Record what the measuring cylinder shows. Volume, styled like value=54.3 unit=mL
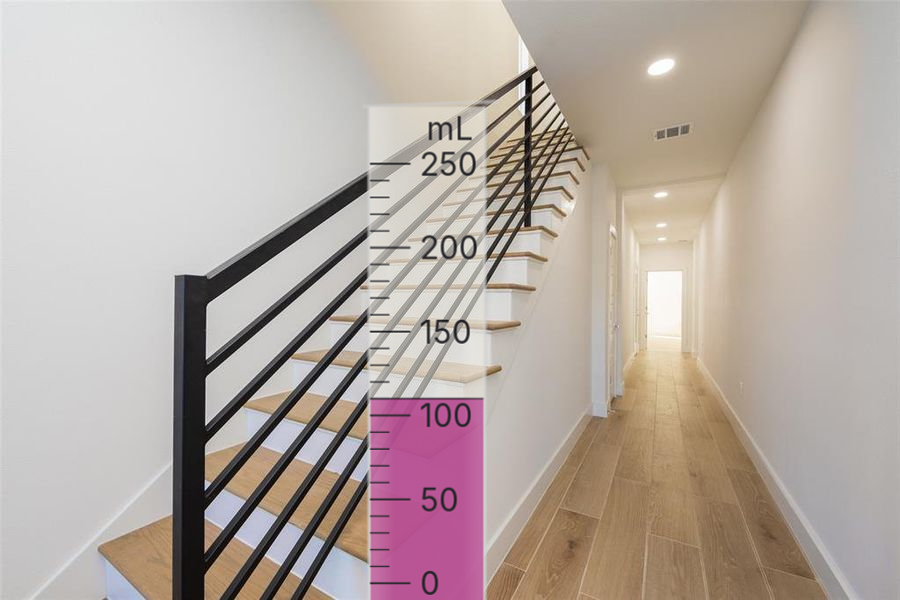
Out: value=110 unit=mL
